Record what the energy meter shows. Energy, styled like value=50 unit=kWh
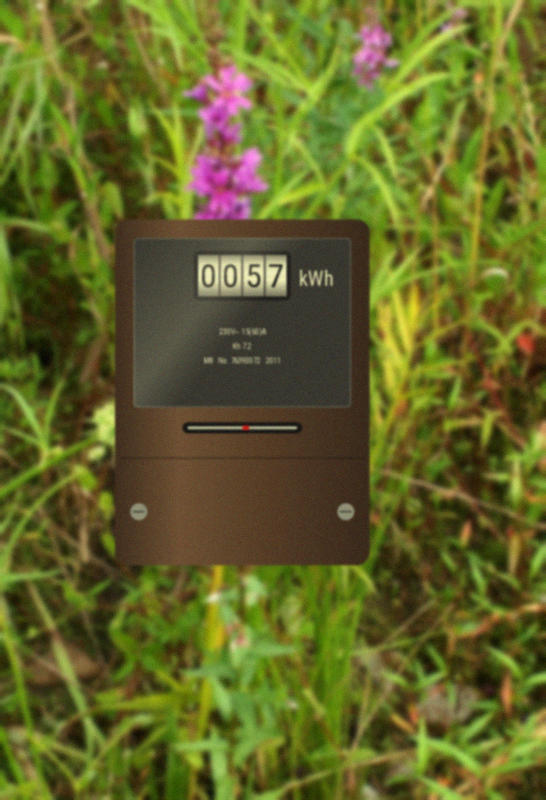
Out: value=57 unit=kWh
